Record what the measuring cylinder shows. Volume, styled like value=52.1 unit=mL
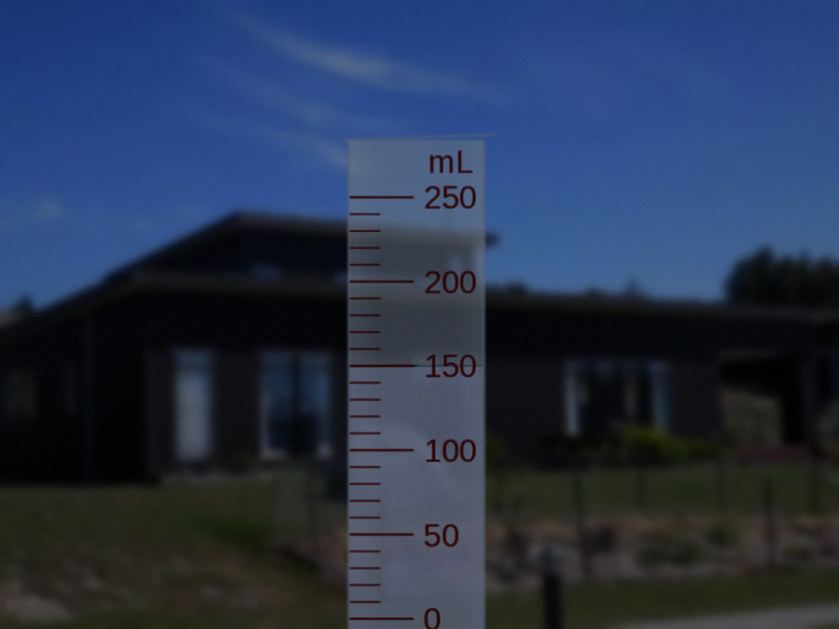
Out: value=150 unit=mL
